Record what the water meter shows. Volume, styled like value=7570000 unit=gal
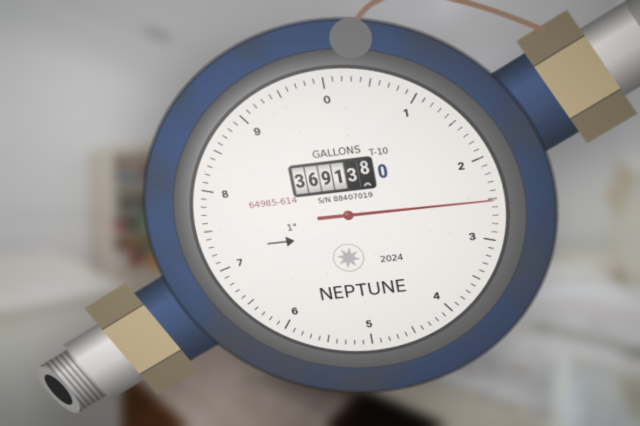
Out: value=3691382.5 unit=gal
